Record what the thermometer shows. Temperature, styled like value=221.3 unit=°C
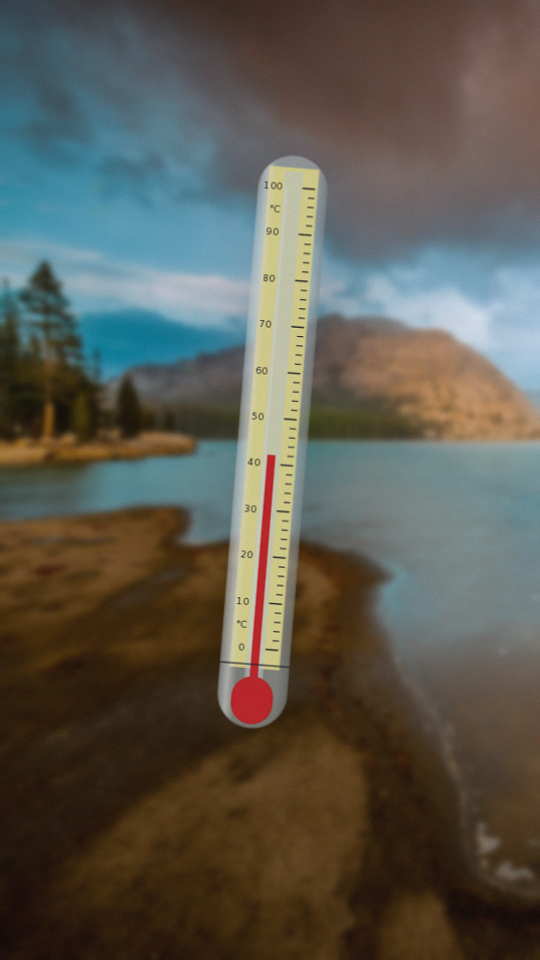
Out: value=42 unit=°C
